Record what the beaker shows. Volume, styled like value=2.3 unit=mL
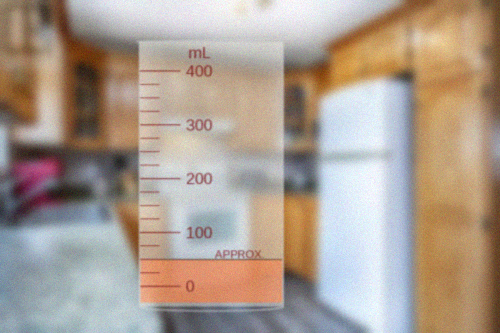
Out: value=50 unit=mL
